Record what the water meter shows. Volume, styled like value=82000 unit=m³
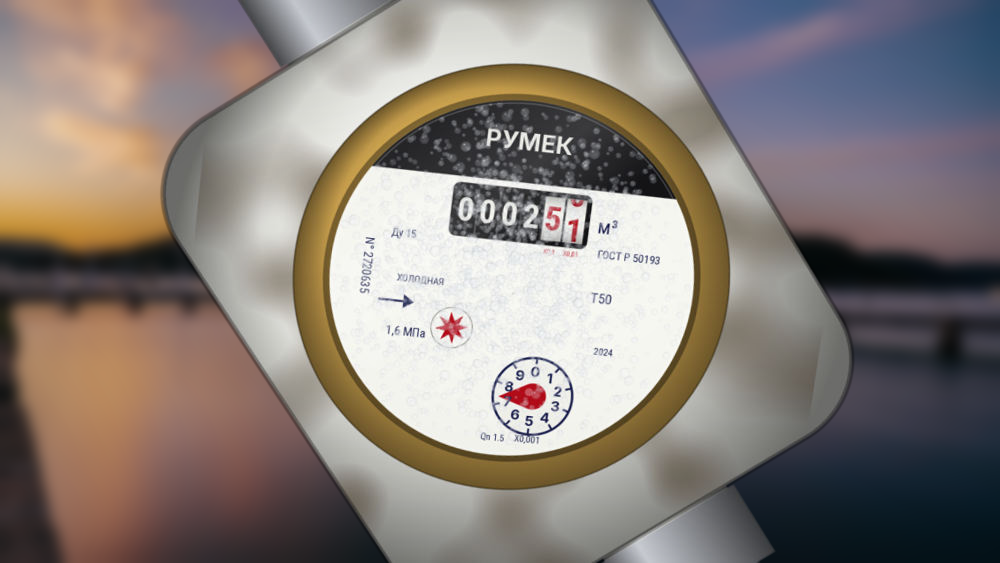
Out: value=2.507 unit=m³
